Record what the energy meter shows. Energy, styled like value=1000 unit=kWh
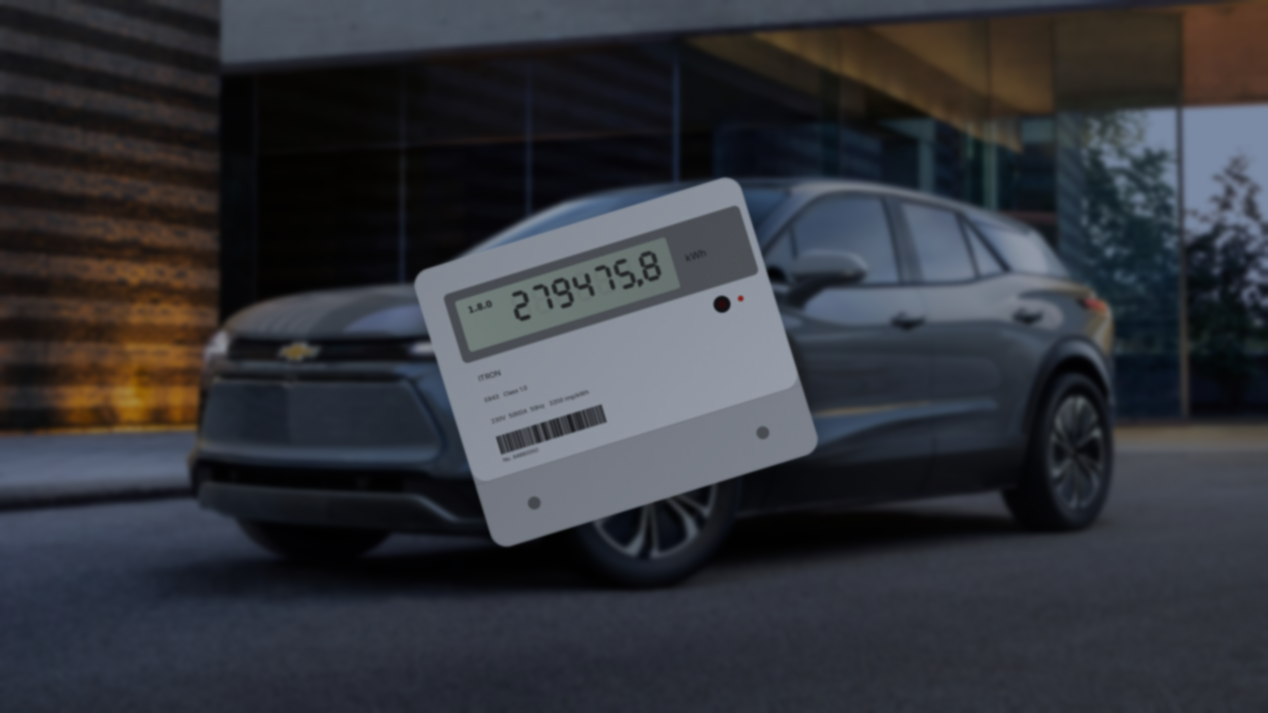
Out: value=279475.8 unit=kWh
